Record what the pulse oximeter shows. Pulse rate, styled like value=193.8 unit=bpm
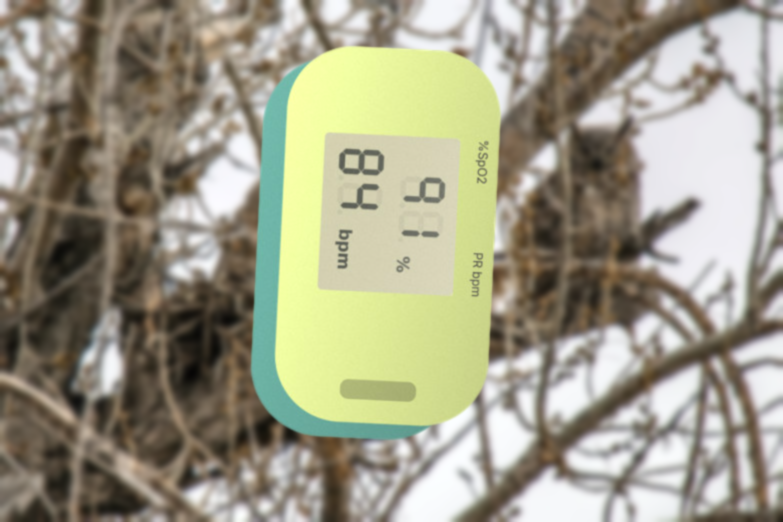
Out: value=84 unit=bpm
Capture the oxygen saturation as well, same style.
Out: value=91 unit=%
